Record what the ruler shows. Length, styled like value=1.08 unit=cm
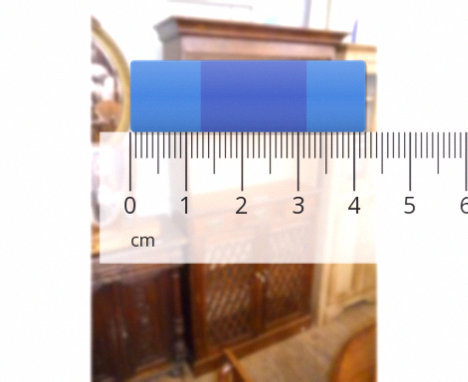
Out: value=4.2 unit=cm
